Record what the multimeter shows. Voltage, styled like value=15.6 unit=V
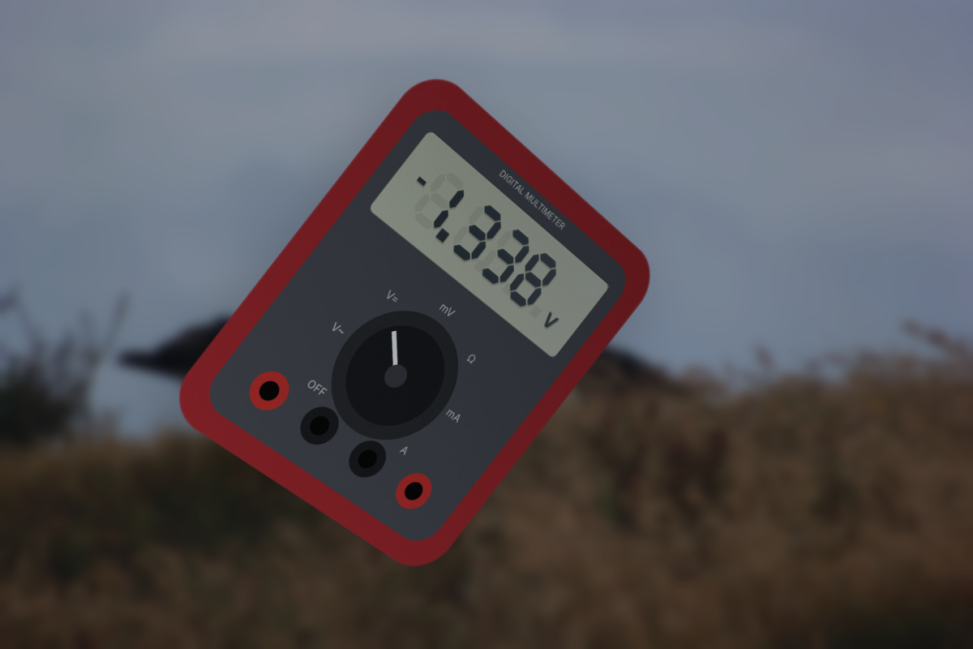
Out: value=-1.338 unit=V
